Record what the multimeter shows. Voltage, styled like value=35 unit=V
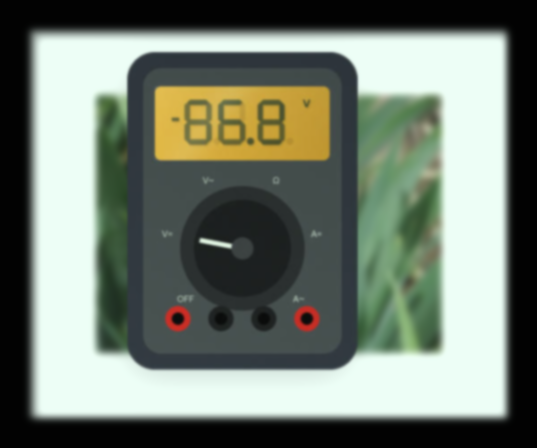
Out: value=-86.8 unit=V
